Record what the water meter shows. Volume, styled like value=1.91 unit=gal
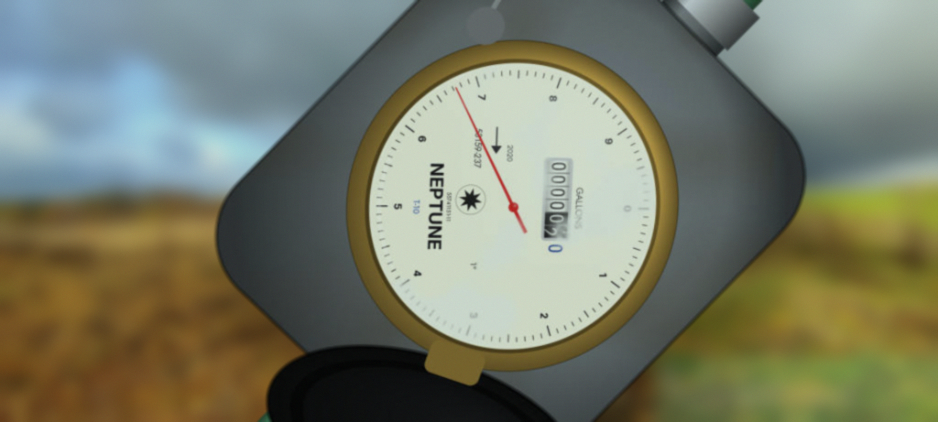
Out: value=16.7 unit=gal
